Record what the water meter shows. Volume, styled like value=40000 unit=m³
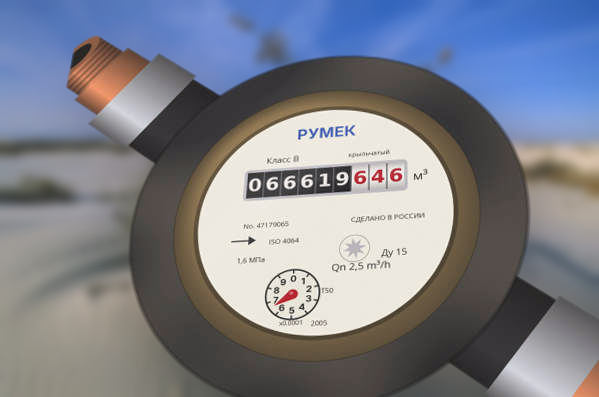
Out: value=66619.6466 unit=m³
